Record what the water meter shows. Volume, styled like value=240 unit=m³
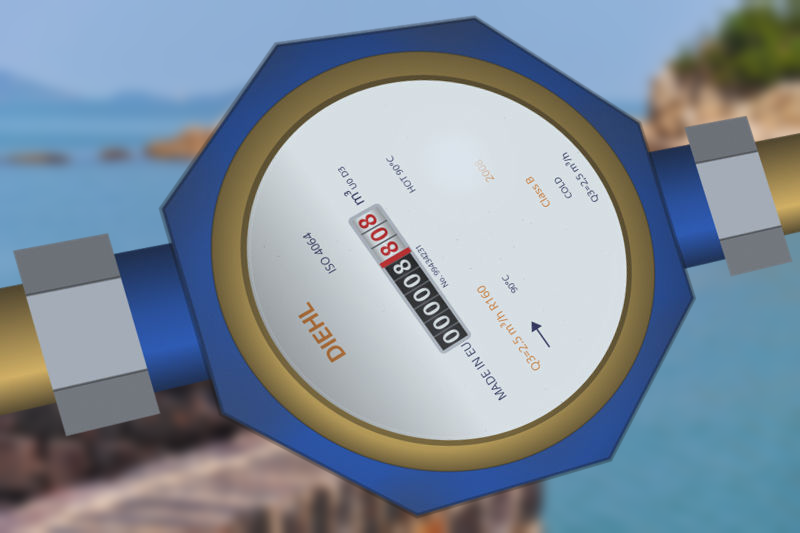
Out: value=8.808 unit=m³
